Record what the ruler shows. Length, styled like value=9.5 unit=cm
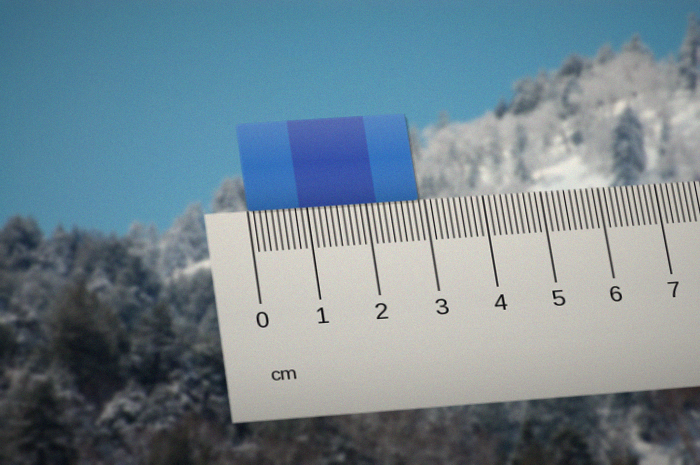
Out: value=2.9 unit=cm
